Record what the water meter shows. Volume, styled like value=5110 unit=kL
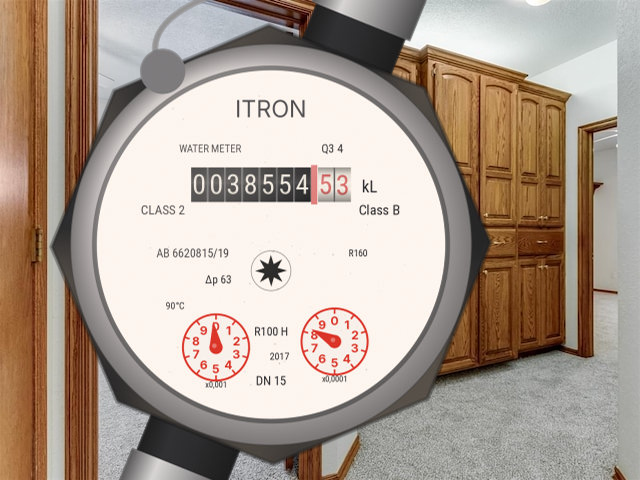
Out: value=38554.5298 unit=kL
